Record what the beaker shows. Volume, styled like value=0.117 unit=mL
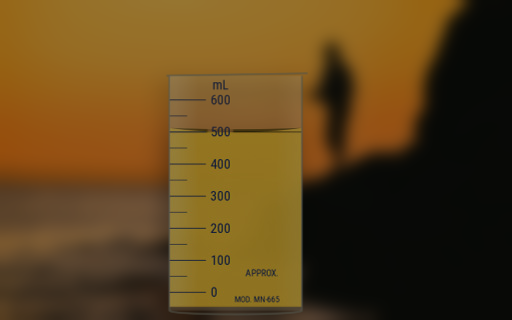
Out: value=500 unit=mL
